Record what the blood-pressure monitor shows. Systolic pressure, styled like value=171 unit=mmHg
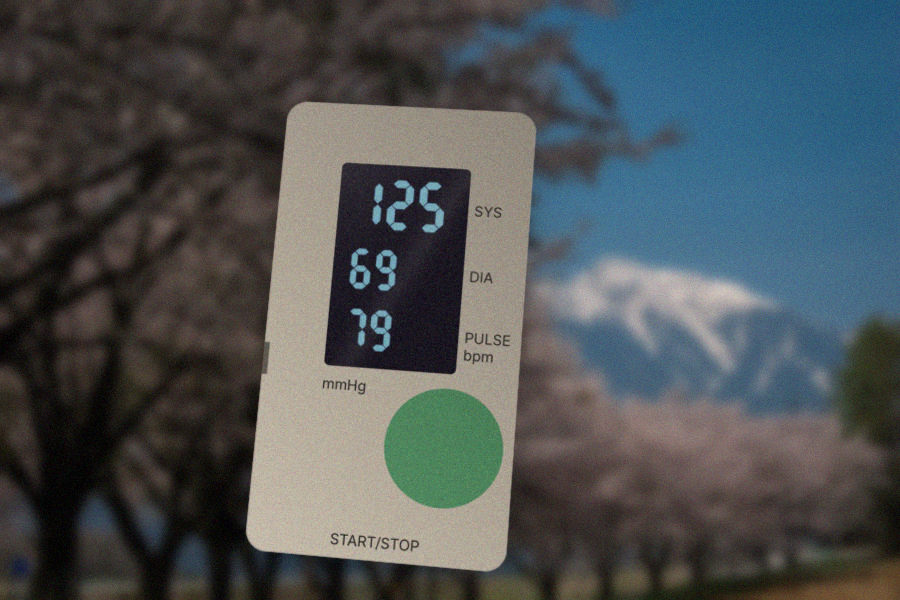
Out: value=125 unit=mmHg
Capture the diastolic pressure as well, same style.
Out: value=69 unit=mmHg
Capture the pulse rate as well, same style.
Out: value=79 unit=bpm
